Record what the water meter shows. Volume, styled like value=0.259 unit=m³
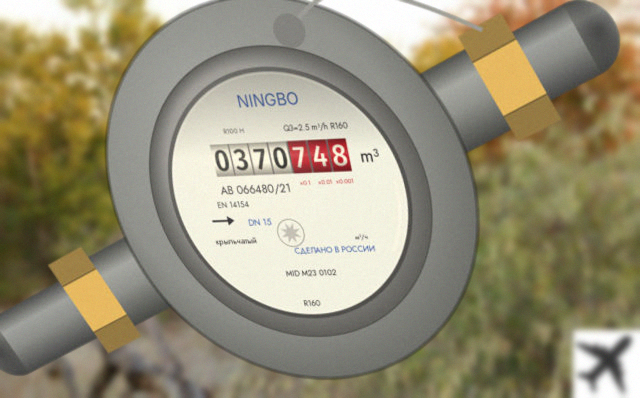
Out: value=370.748 unit=m³
